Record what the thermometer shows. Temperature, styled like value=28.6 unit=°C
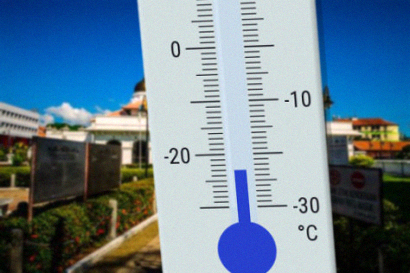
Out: value=-23 unit=°C
